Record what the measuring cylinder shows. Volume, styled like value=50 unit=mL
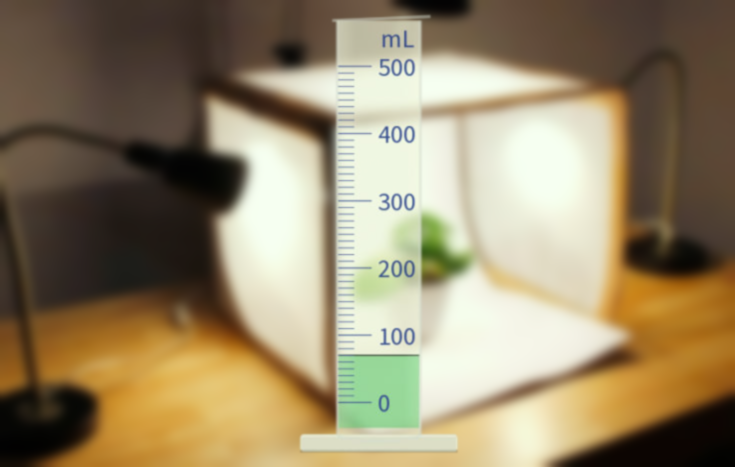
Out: value=70 unit=mL
